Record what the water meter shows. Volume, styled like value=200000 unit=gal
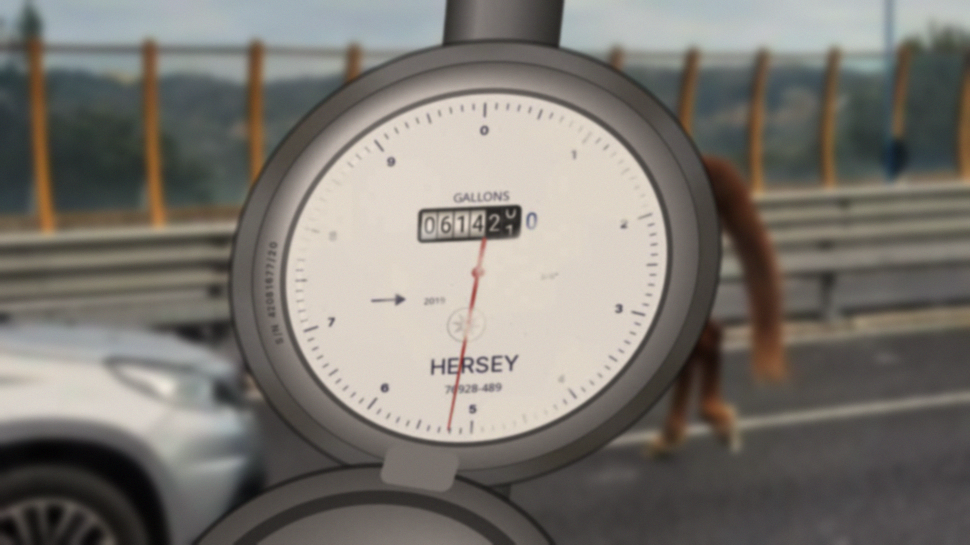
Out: value=614205.2 unit=gal
